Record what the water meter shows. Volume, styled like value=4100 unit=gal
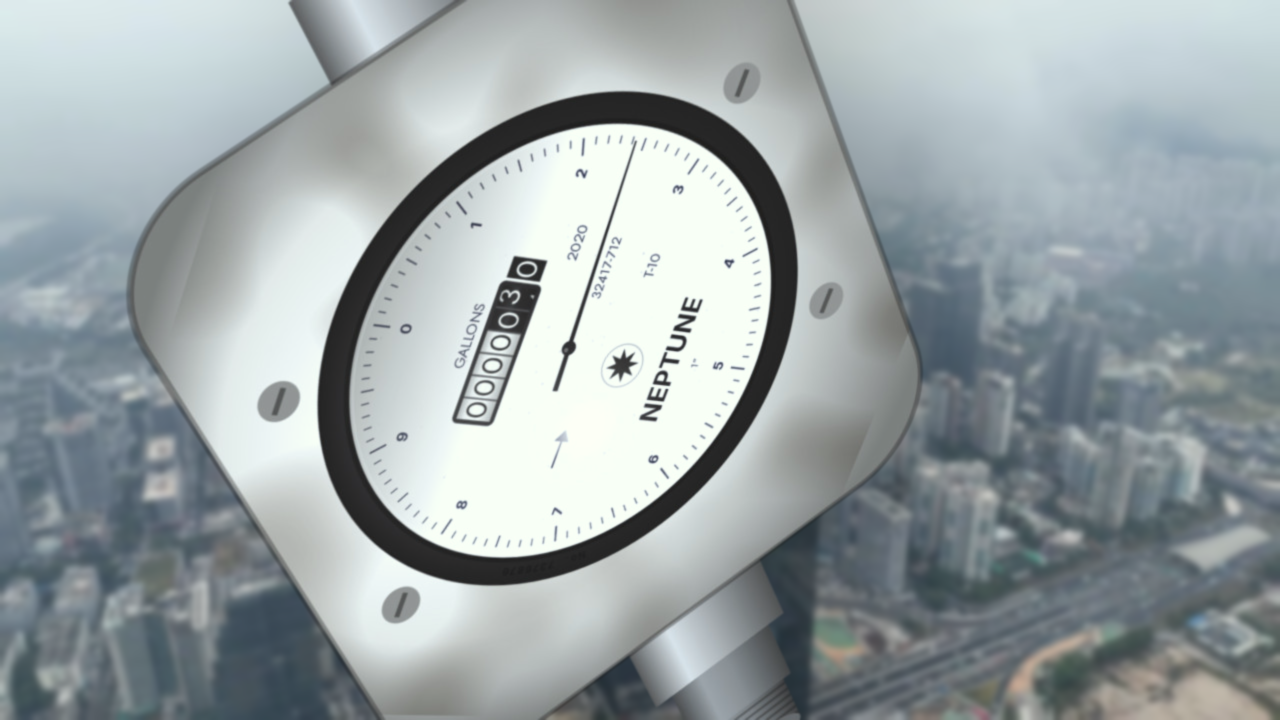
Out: value=32.4 unit=gal
